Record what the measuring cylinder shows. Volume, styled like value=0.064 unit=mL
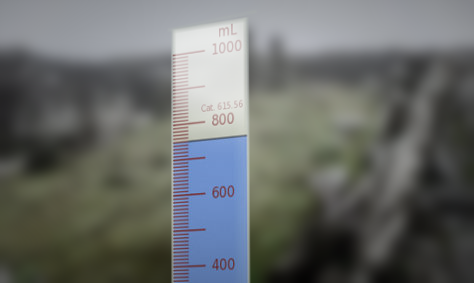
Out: value=750 unit=mL
